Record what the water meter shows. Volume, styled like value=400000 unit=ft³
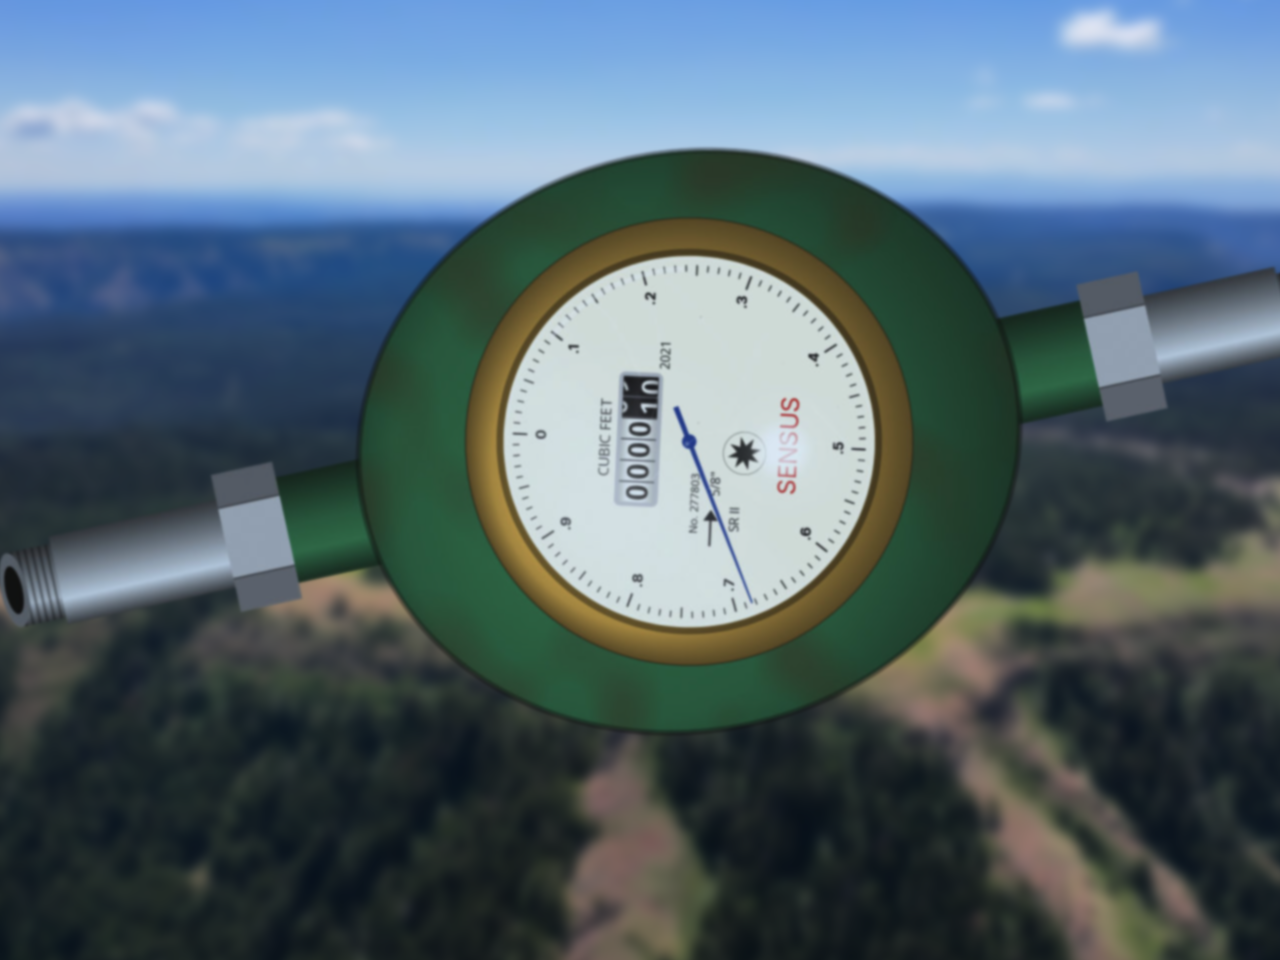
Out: value=9.68 unit=ft³
